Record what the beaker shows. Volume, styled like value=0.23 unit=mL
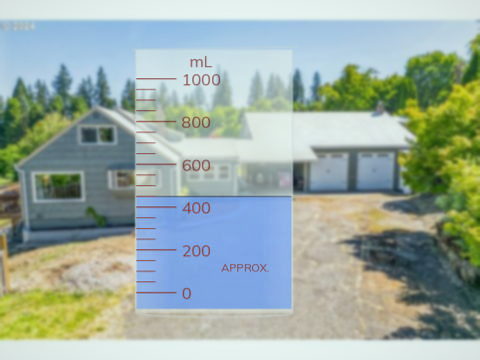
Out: value=450 unit=mL
